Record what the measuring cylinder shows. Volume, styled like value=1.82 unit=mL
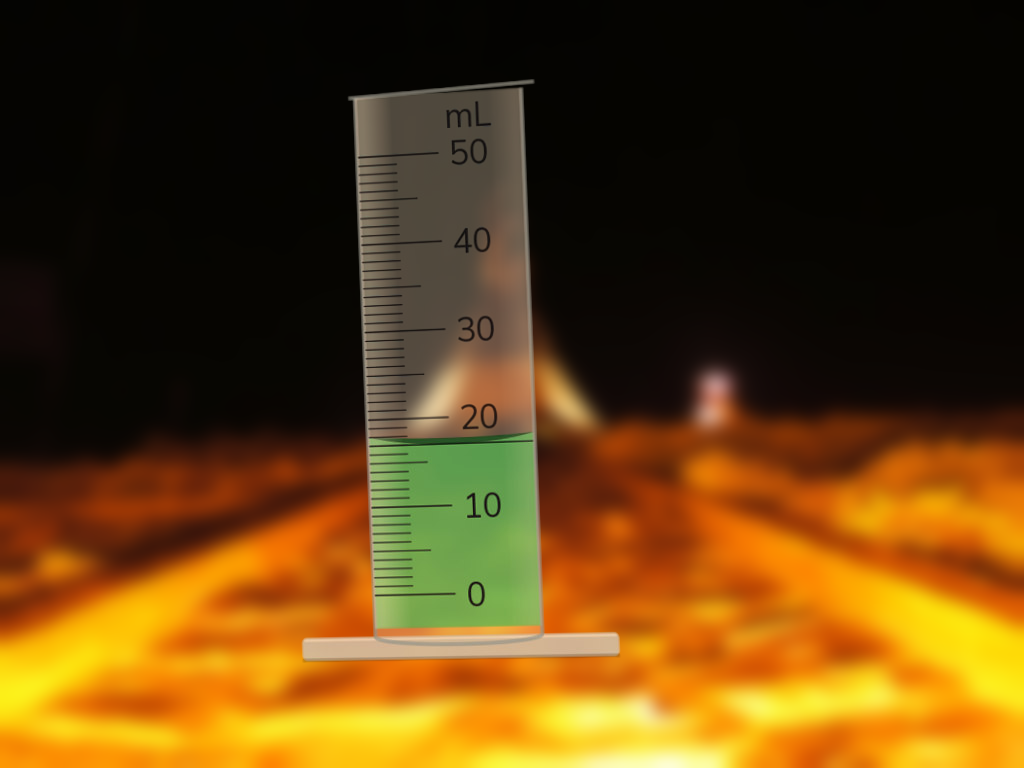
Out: value=17 unit=mL
